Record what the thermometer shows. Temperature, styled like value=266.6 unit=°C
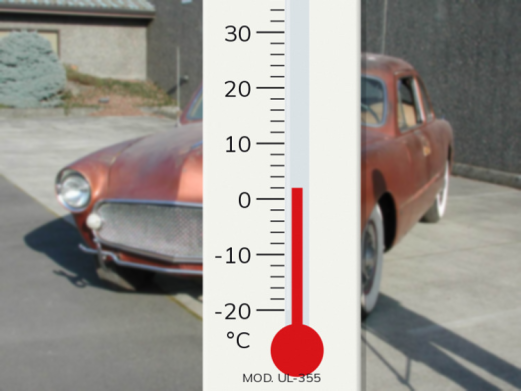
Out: value=2 unit=°C
